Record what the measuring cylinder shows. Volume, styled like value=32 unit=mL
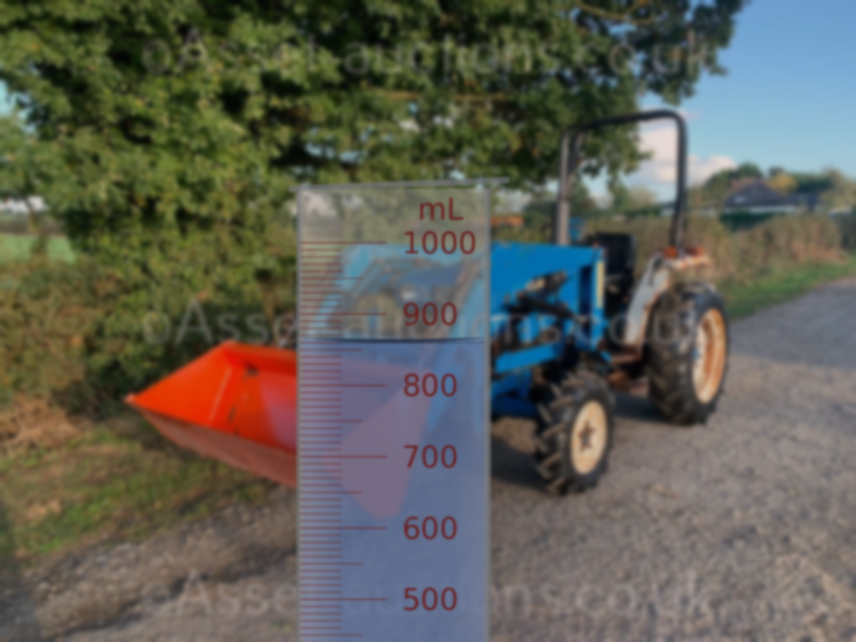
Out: value=860 unit=mL
